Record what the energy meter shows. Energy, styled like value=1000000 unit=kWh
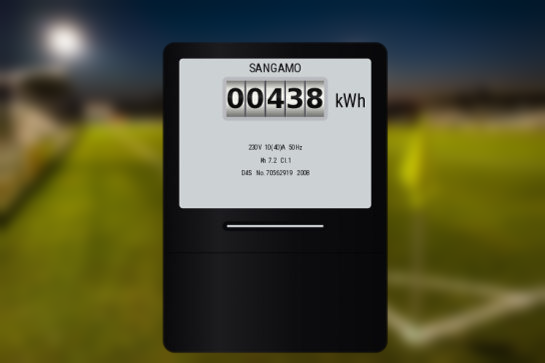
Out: value=438 unit=kWh
